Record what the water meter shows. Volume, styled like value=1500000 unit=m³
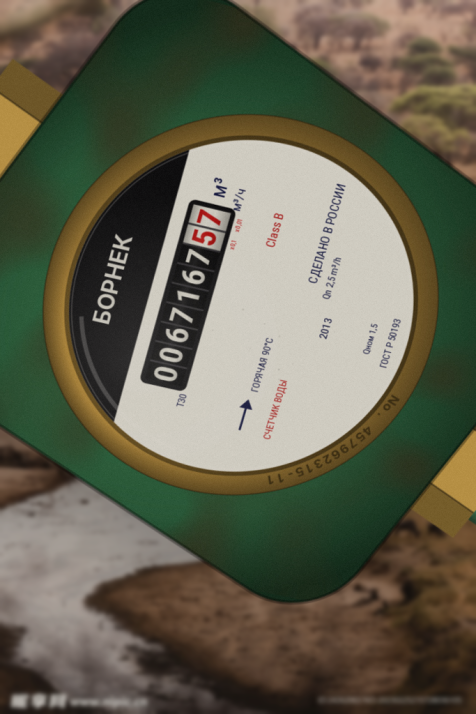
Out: value=67167.57 unit=m³
